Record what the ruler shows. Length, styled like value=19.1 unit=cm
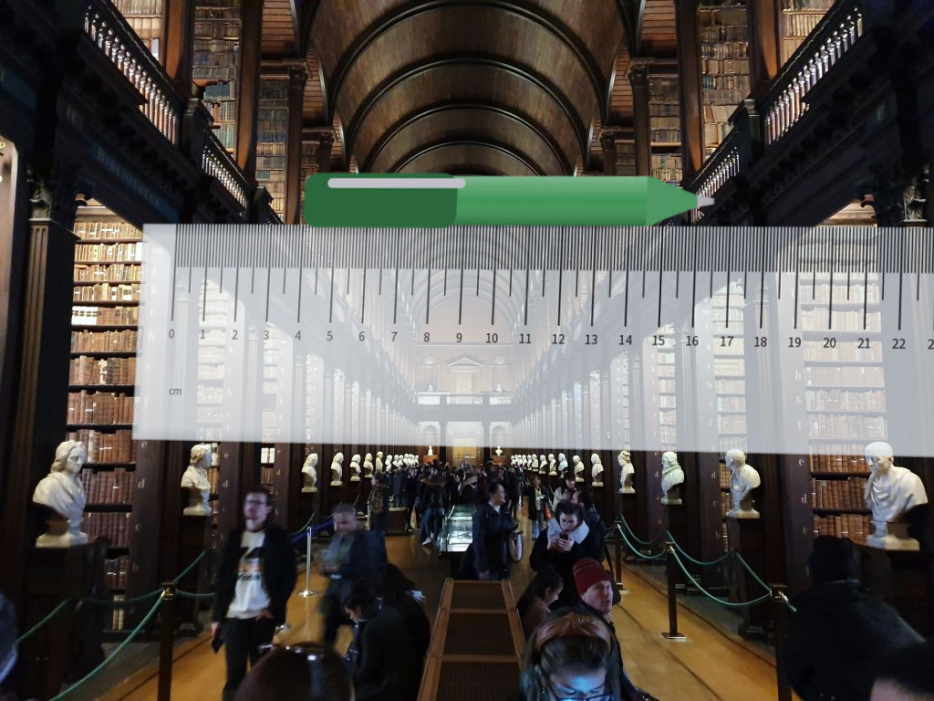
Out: value=12.5 unit=cm
